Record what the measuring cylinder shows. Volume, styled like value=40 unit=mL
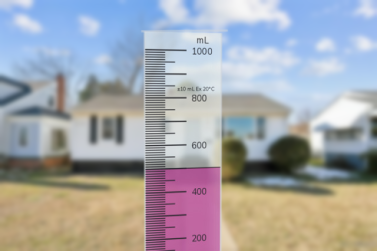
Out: value=500 unit=mL
